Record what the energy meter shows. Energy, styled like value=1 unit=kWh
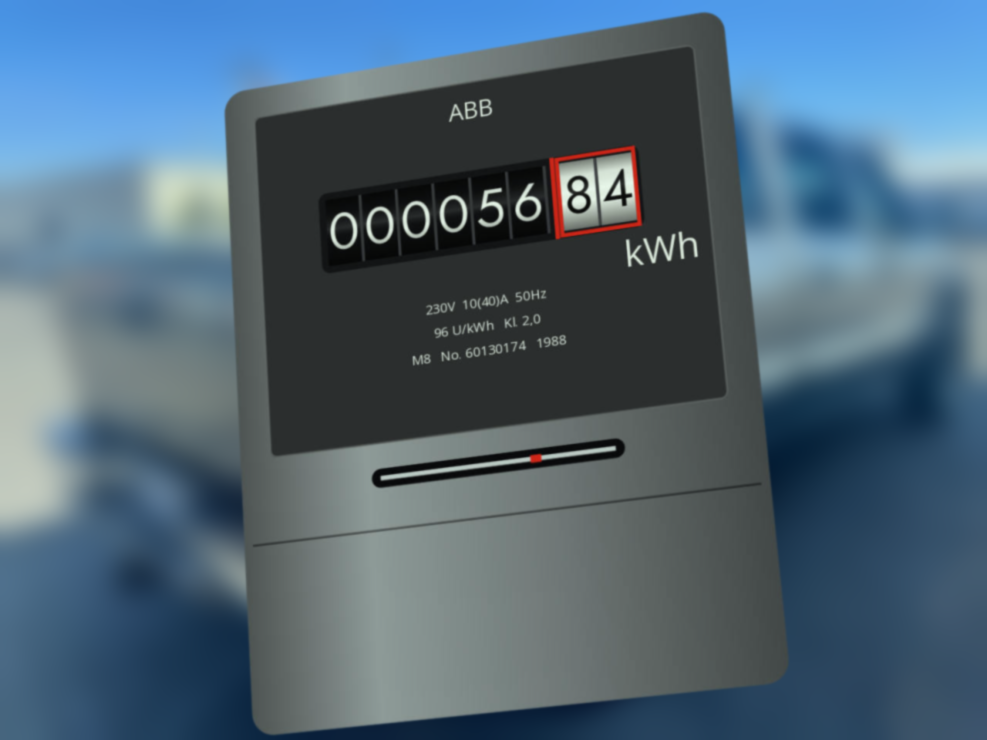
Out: value=56.84 unit=kWh
